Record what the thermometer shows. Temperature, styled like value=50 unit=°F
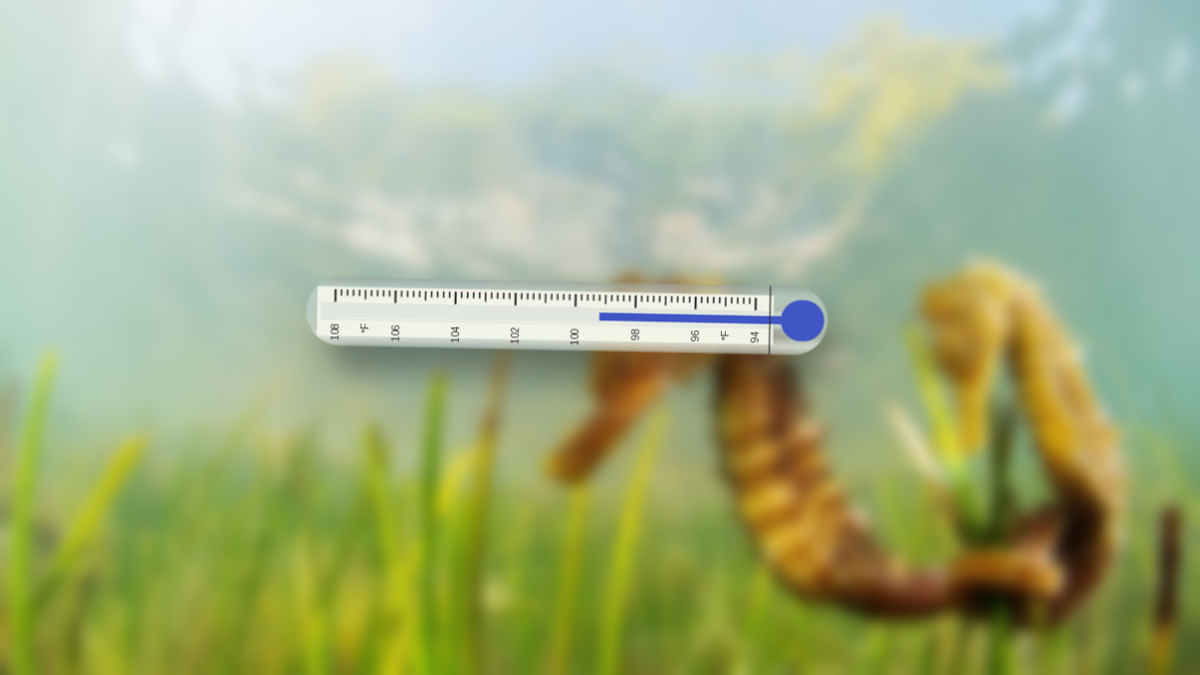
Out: value=99.2 unit=°F
